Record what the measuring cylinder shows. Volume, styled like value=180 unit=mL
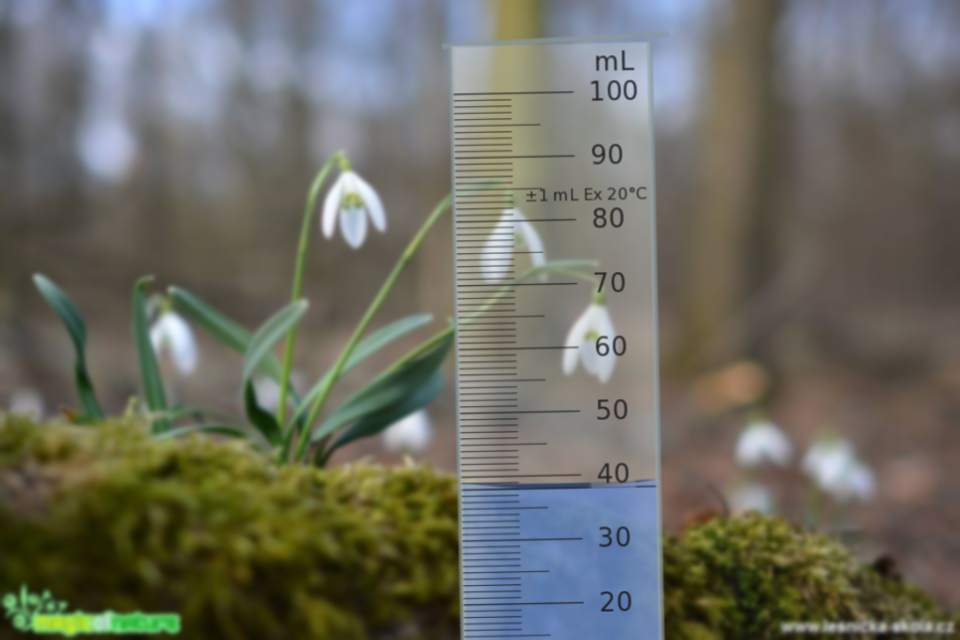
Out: value=38 unit=mL
